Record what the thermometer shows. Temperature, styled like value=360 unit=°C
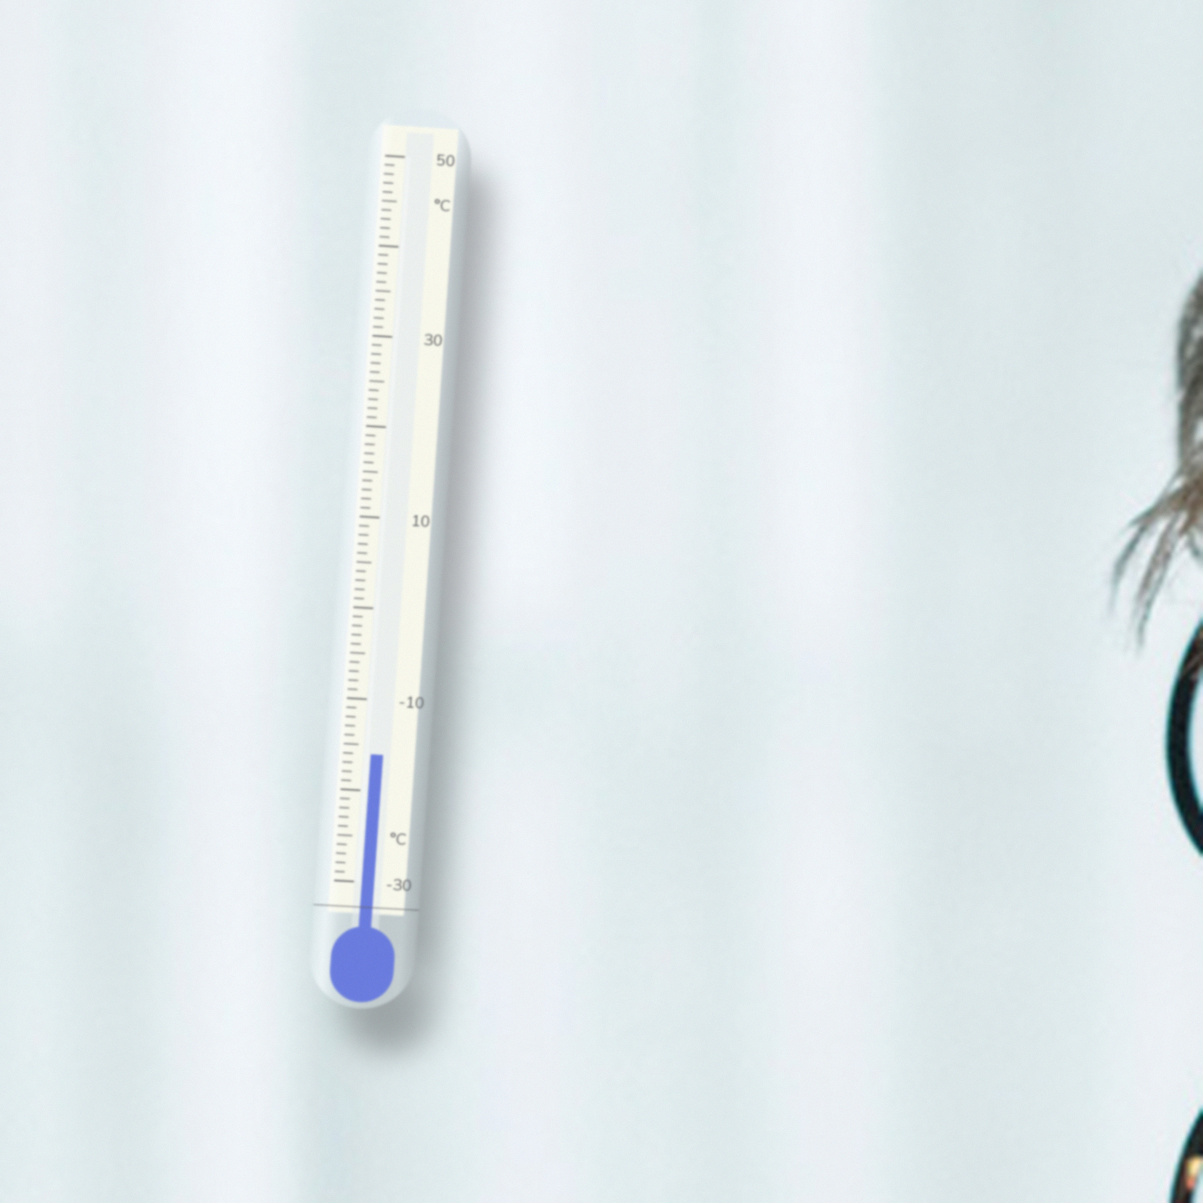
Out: value=-16 unit=°C
